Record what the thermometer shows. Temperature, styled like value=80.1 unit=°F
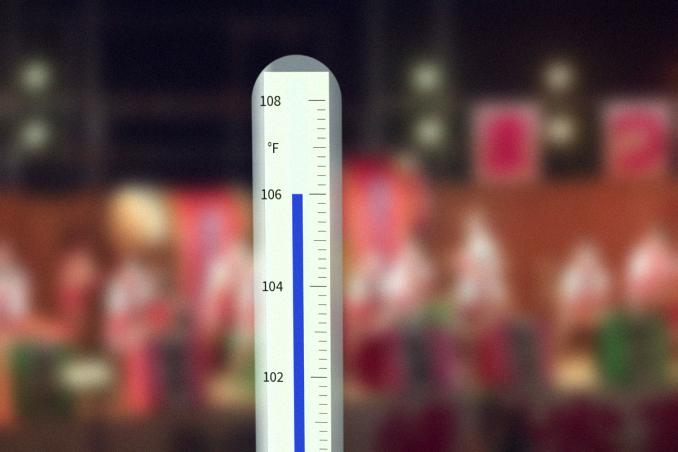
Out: value=106 unit=°F
